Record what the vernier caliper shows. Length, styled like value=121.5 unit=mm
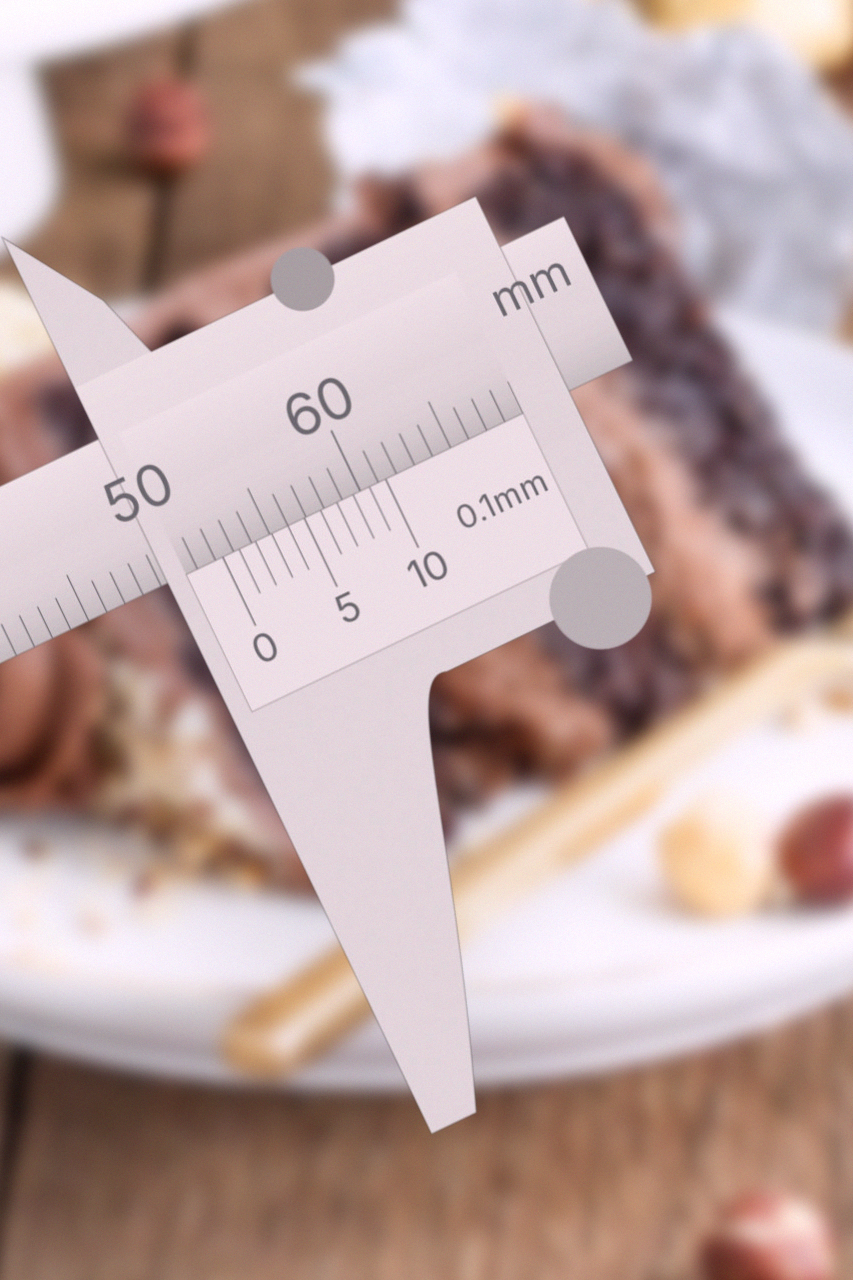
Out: value=52.4 unit=mm
